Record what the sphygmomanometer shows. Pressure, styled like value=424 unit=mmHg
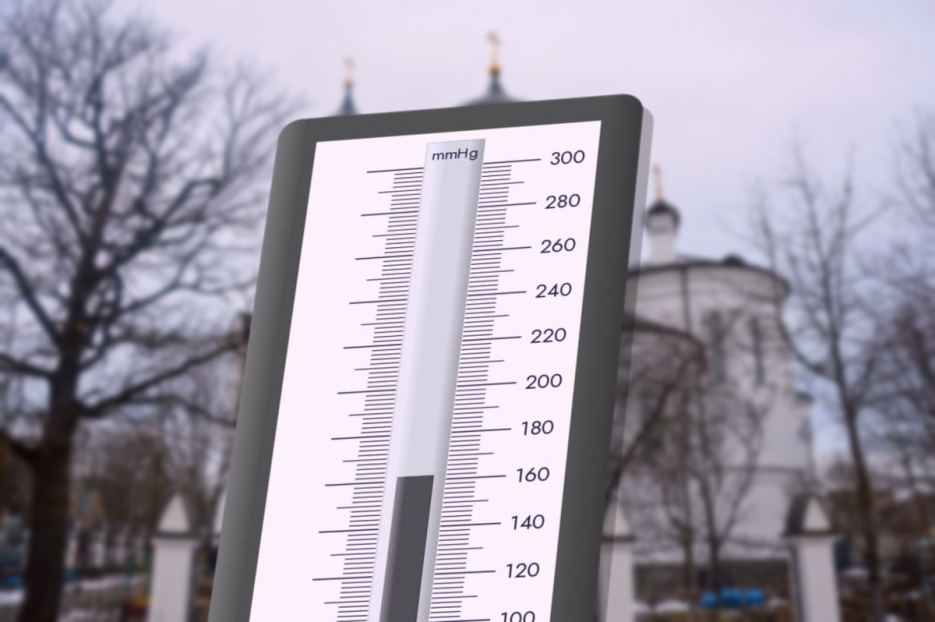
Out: value=162 unit=mmHg
